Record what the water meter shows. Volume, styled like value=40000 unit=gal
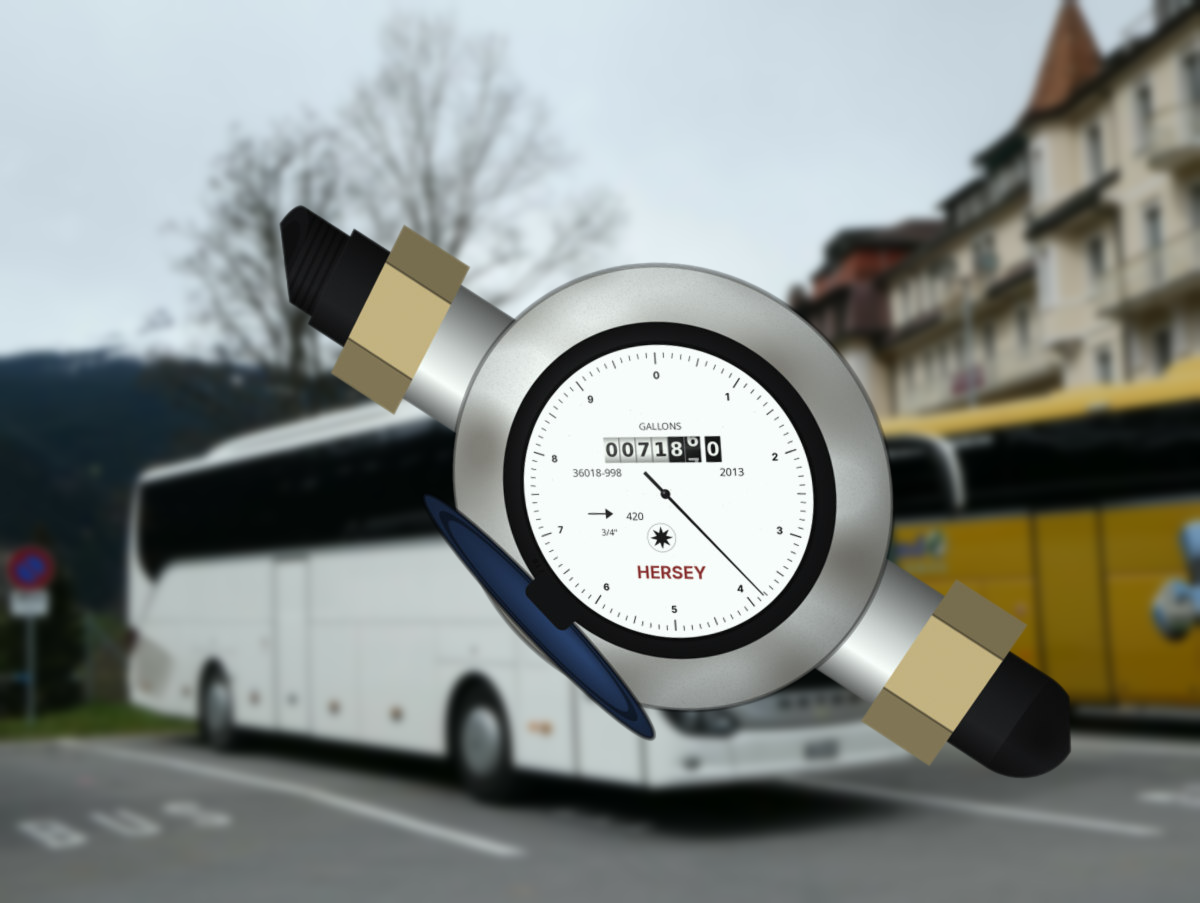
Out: value=71863.8 unit=gal
